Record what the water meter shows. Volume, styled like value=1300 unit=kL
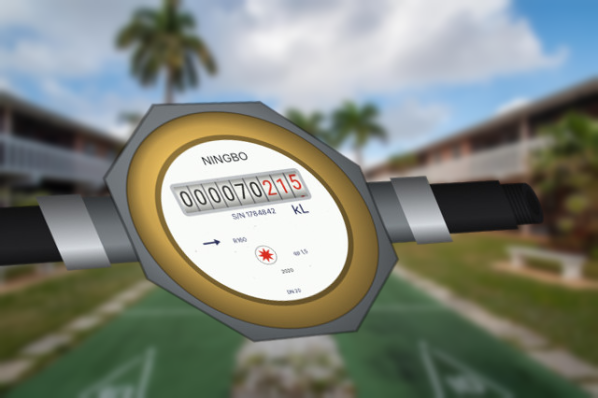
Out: value=70.215 unit=kL
